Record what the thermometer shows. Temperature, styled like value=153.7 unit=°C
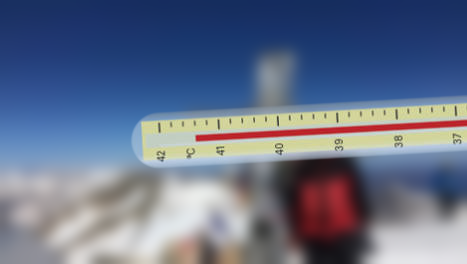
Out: value=41.4 unit=°C
